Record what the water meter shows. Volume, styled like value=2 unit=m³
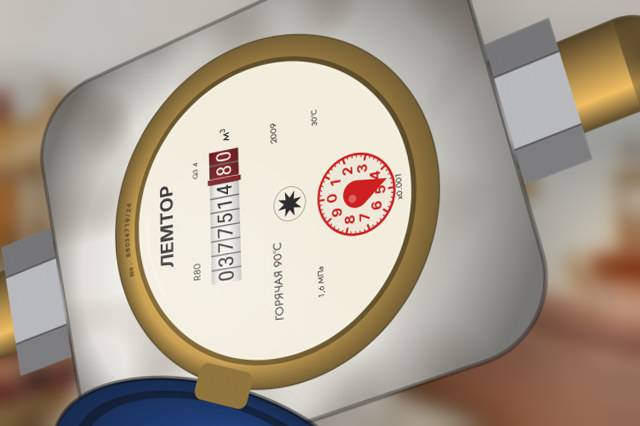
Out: value=377514.804 unit=m³
